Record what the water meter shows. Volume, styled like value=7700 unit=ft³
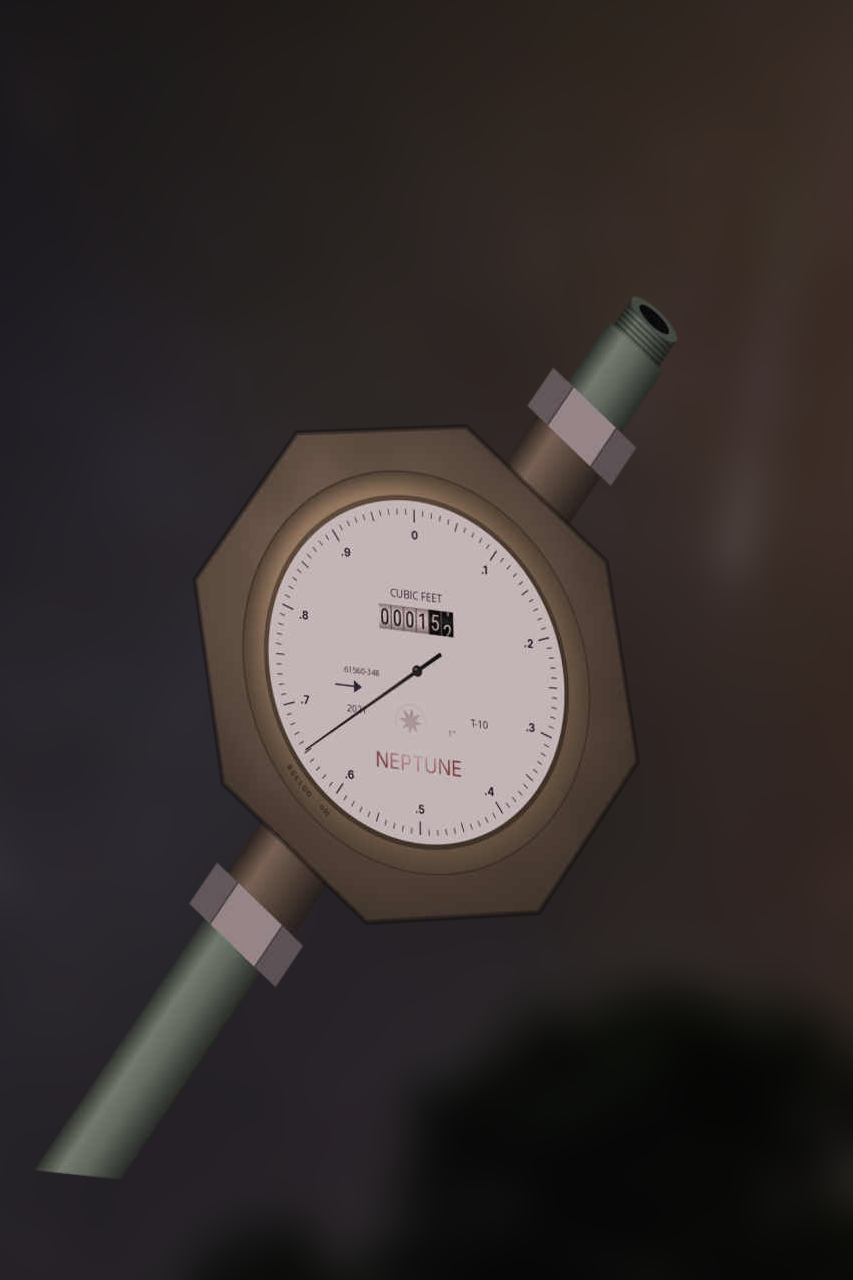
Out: value=151.65 unit=ft³
